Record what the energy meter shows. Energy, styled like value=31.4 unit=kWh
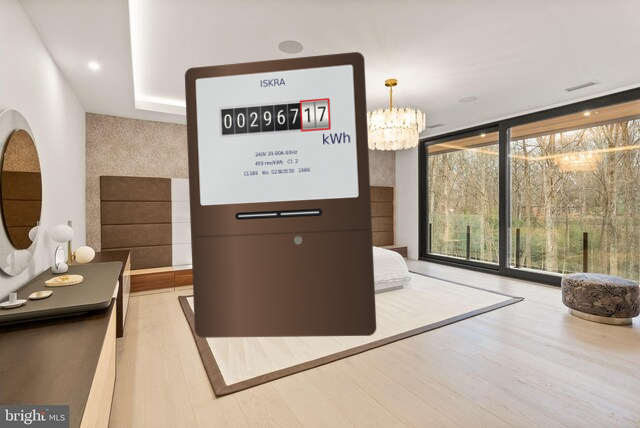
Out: value=2967.17 unit=kWh
